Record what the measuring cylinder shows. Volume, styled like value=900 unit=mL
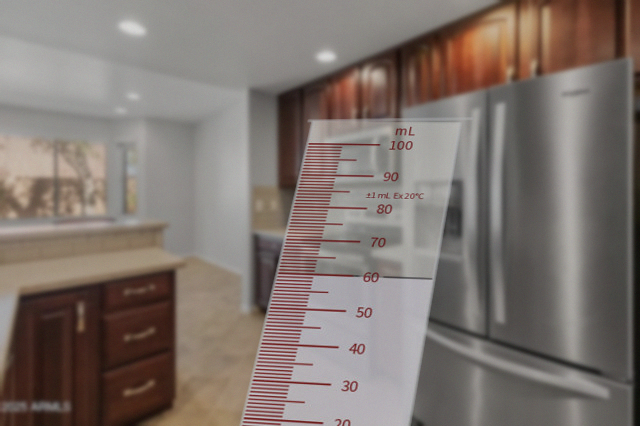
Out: value=60 unit=mL
